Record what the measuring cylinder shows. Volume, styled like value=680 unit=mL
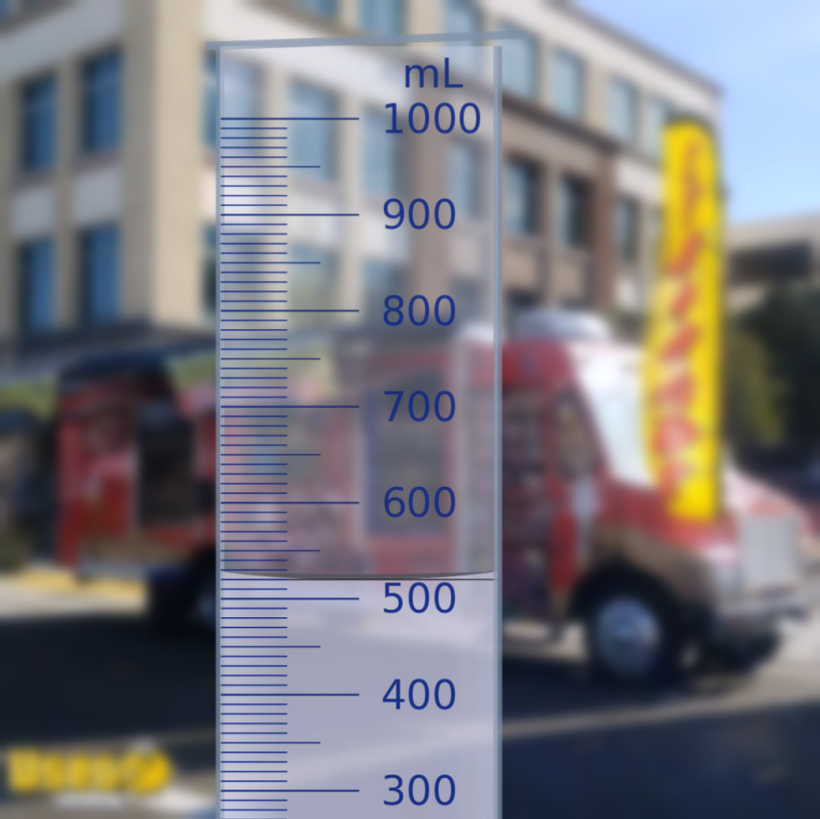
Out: value=520 unit=mL
